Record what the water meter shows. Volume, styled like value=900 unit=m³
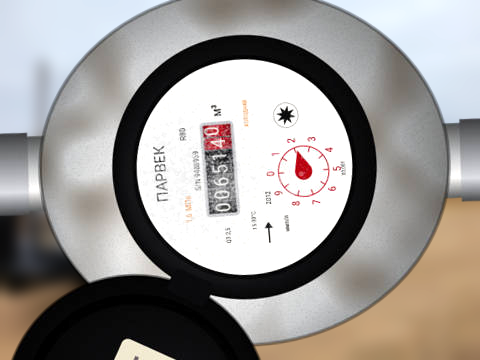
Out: value=651.402 unit=m³
